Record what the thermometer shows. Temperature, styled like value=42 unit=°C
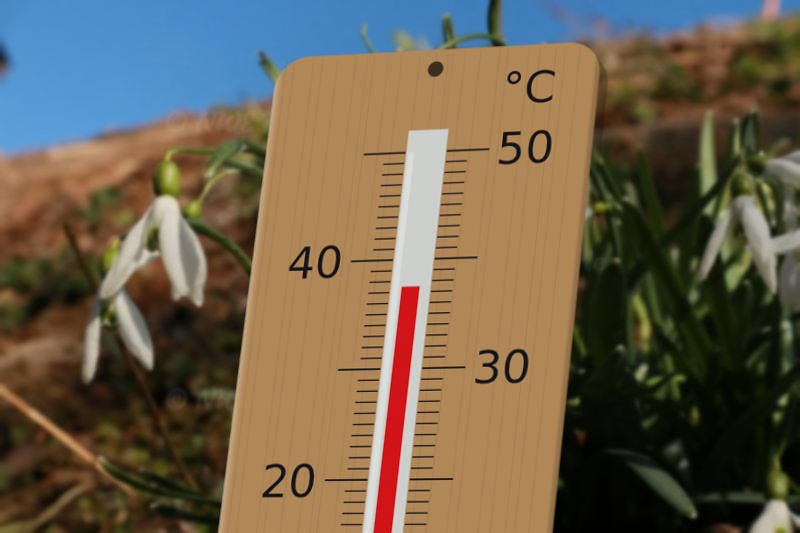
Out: value=37.5 unit=°C
